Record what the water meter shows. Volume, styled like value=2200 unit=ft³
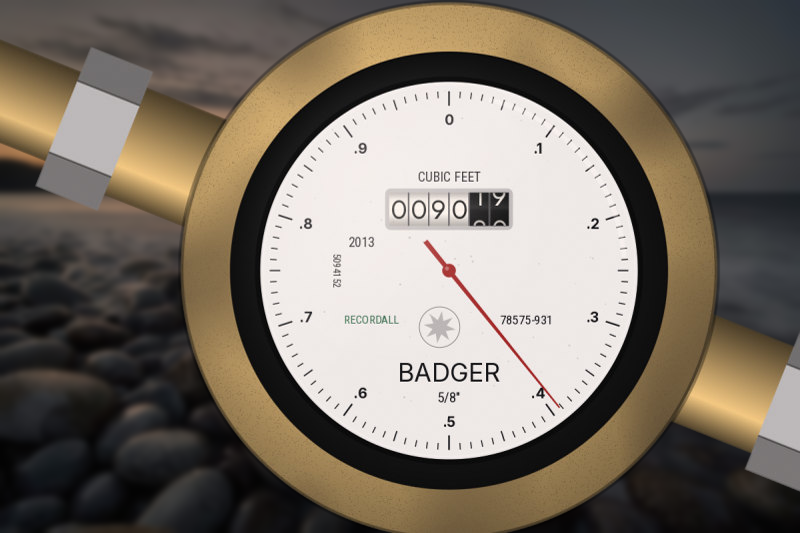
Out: value=9019.39 unit=ft³
